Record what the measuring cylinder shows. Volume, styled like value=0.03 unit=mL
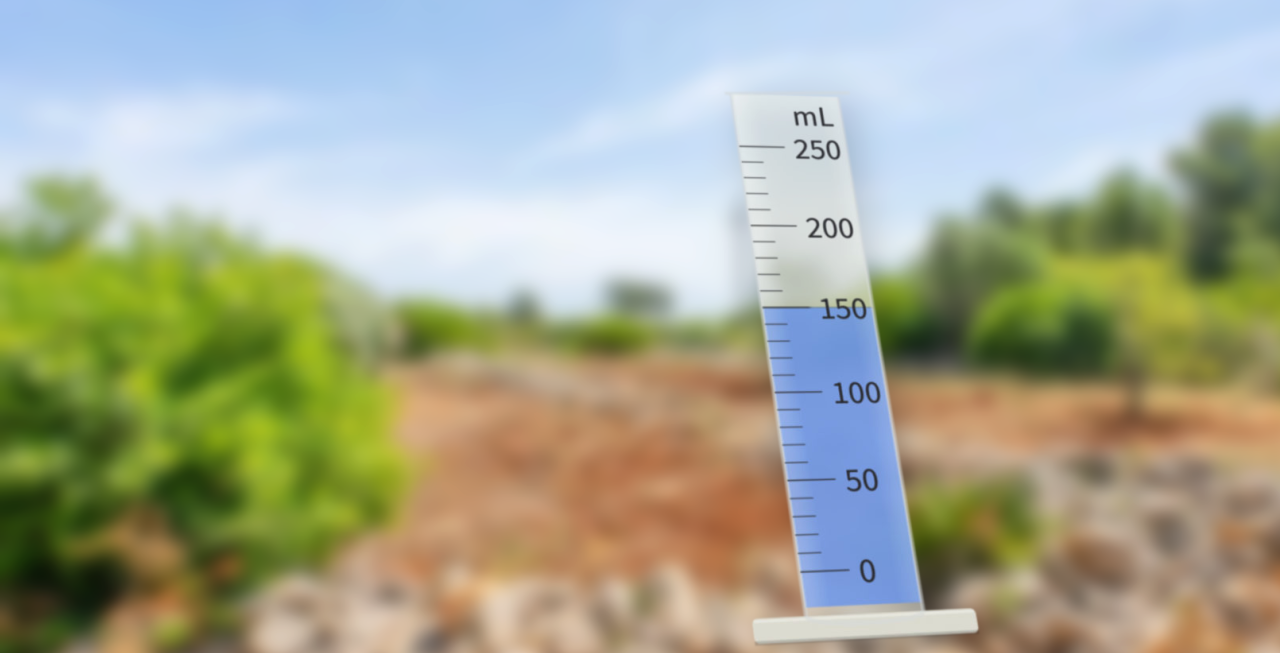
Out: value=150 unit=mL
